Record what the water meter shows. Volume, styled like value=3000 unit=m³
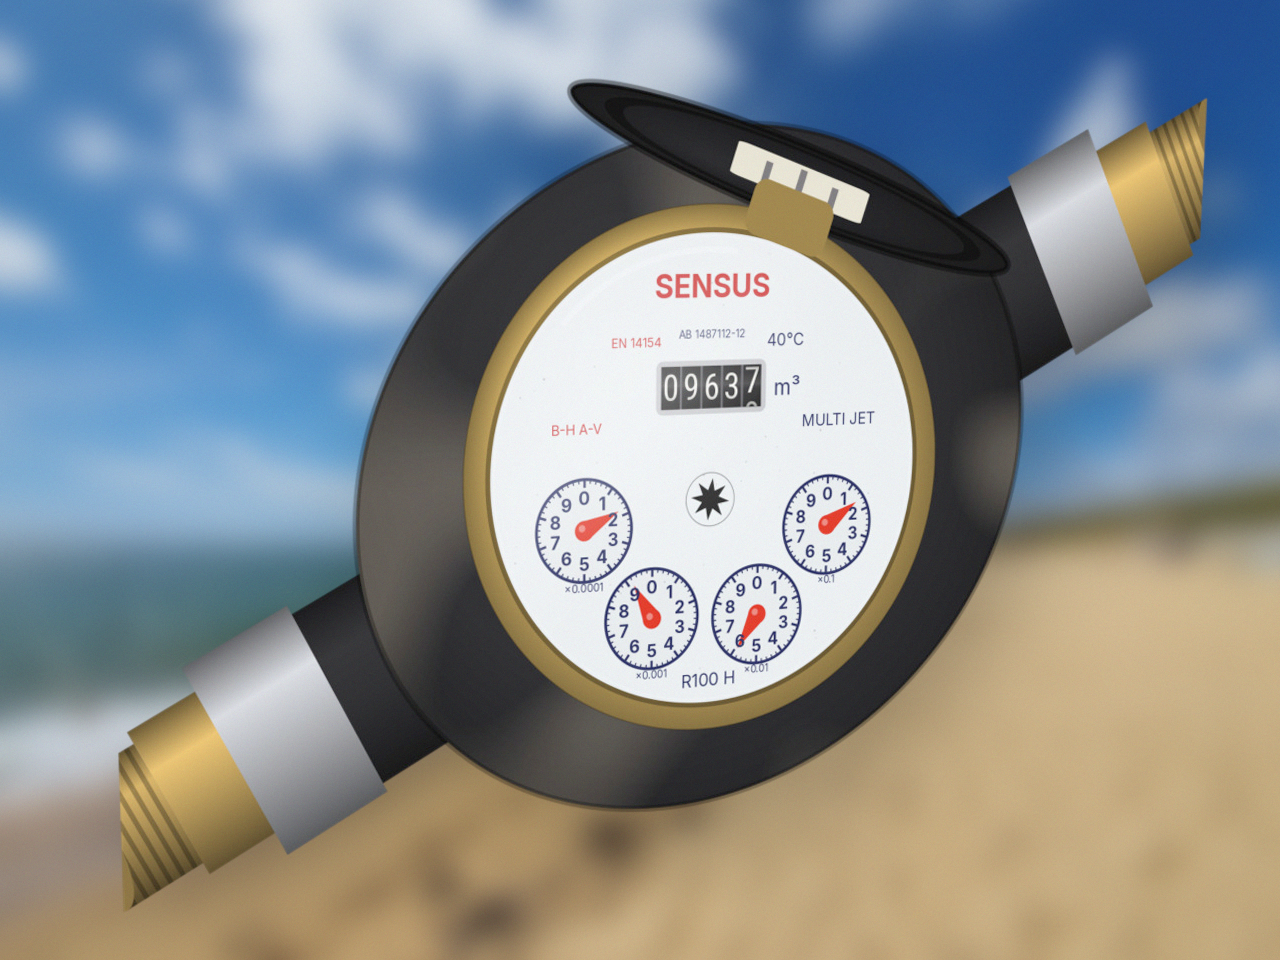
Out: value=9637.1591 unit=m³
